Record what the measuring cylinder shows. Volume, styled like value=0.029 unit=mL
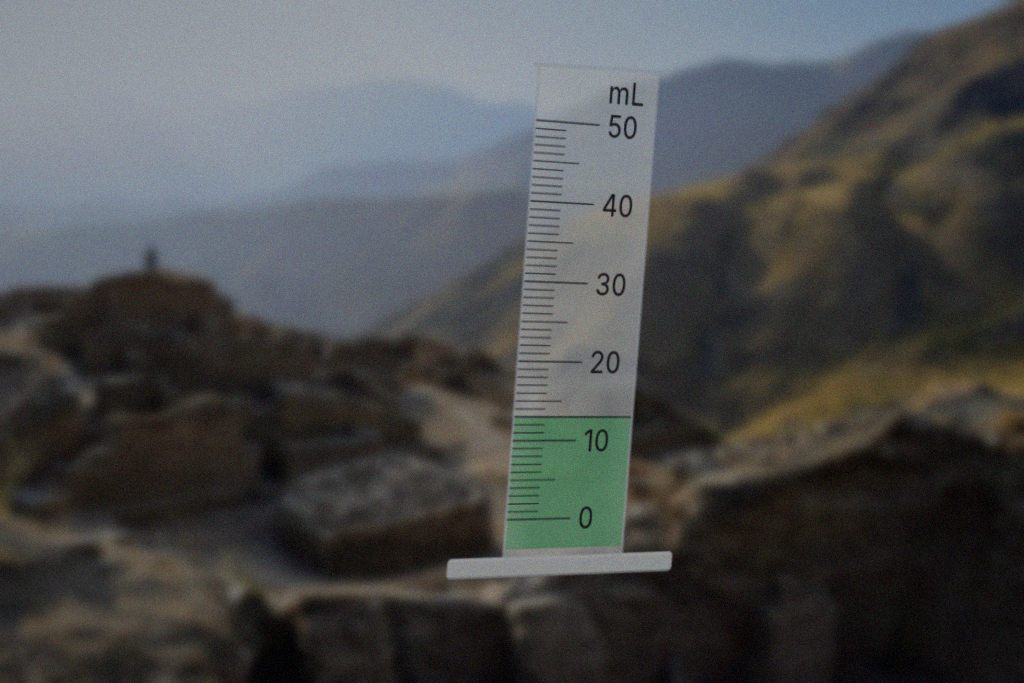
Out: value=13 unit=mL
